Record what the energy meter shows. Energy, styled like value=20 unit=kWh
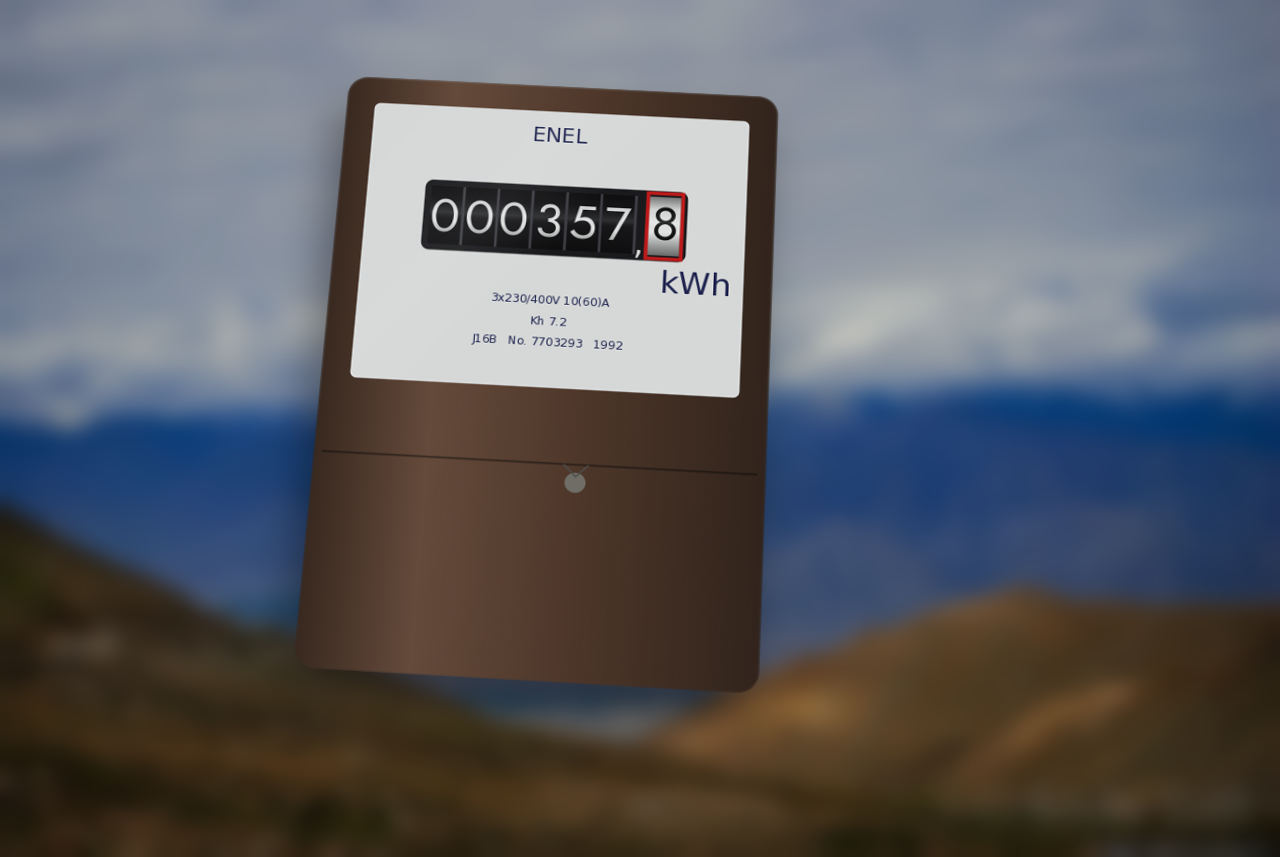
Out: value=357.8 unit=kWh
